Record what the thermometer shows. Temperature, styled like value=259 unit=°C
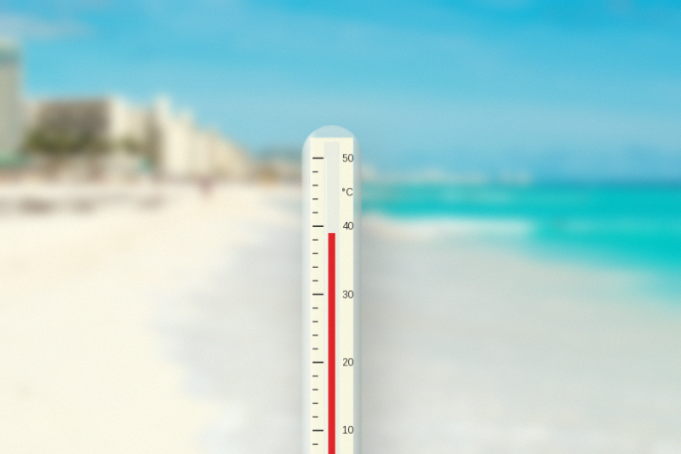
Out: value=39 unit=°C
